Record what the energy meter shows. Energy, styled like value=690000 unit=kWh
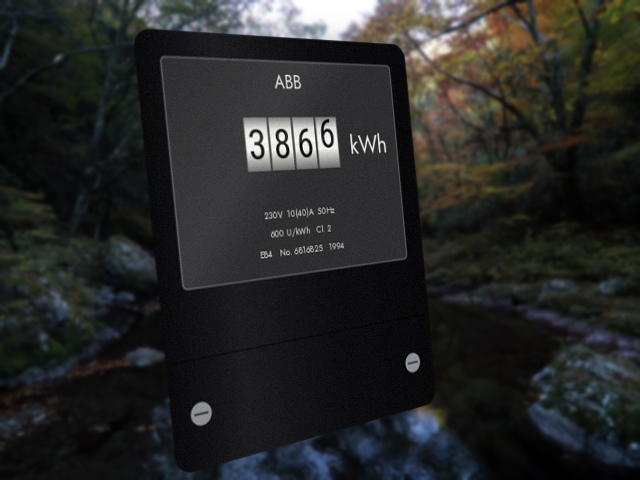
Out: value=3866 unit=kWh
